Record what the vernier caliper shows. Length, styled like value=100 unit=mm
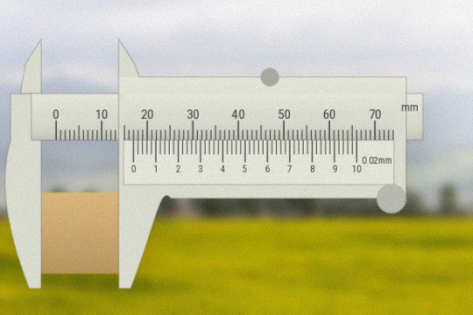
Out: value=17.0 unit=mm
